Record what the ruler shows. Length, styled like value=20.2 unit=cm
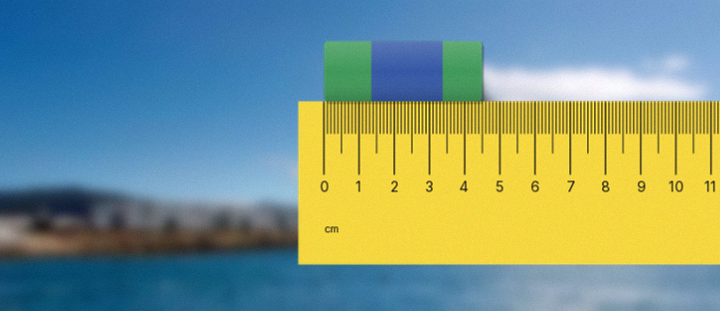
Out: value=4.5 unit=cm
